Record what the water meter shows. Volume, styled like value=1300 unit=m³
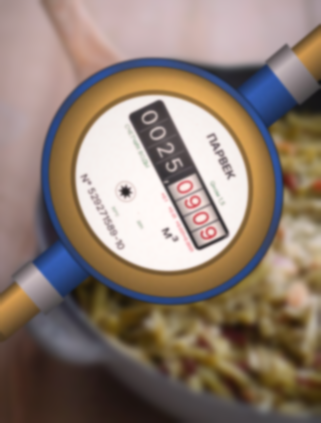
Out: value=25.0909 unit=m³
